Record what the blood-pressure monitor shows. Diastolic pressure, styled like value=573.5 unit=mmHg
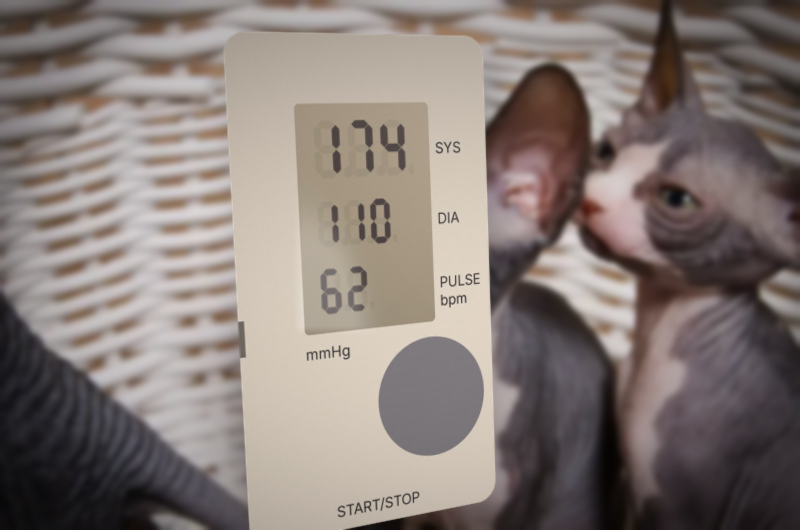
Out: value=110 unit=mmHg
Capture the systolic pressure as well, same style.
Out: value=174 unit=mmHg
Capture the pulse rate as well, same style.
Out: value=62 unit=bpm
